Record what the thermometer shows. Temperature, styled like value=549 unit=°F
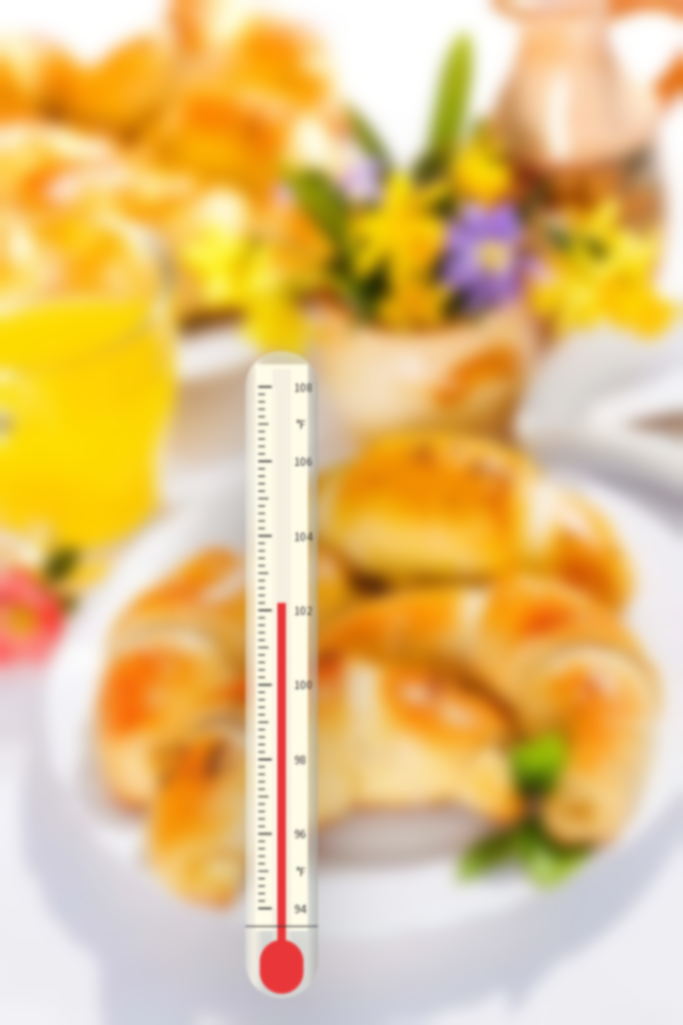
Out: value=102.2 unit=°F
